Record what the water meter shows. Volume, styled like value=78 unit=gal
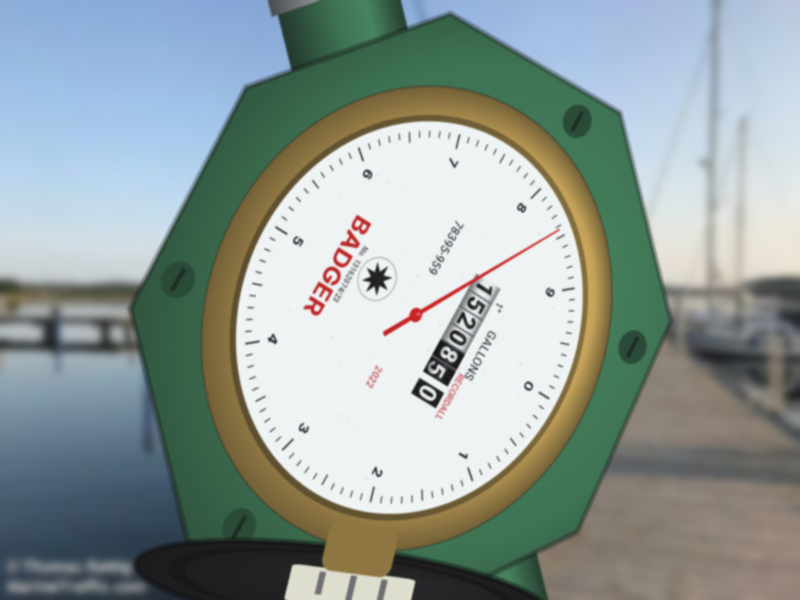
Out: value=1520848.4 unit=gal
